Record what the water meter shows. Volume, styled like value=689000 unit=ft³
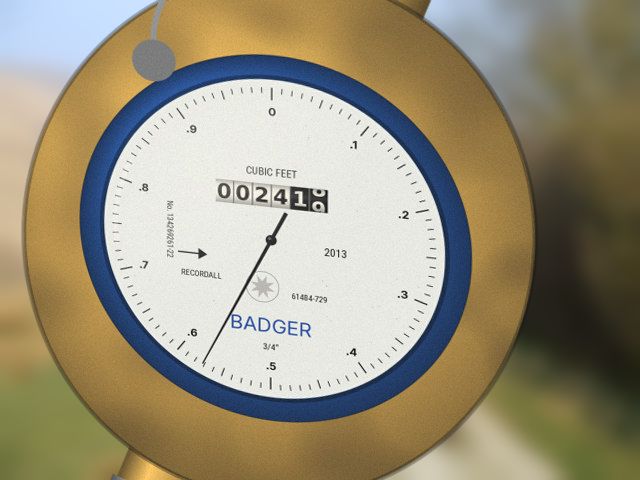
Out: value=2418.57 unit=ft³
